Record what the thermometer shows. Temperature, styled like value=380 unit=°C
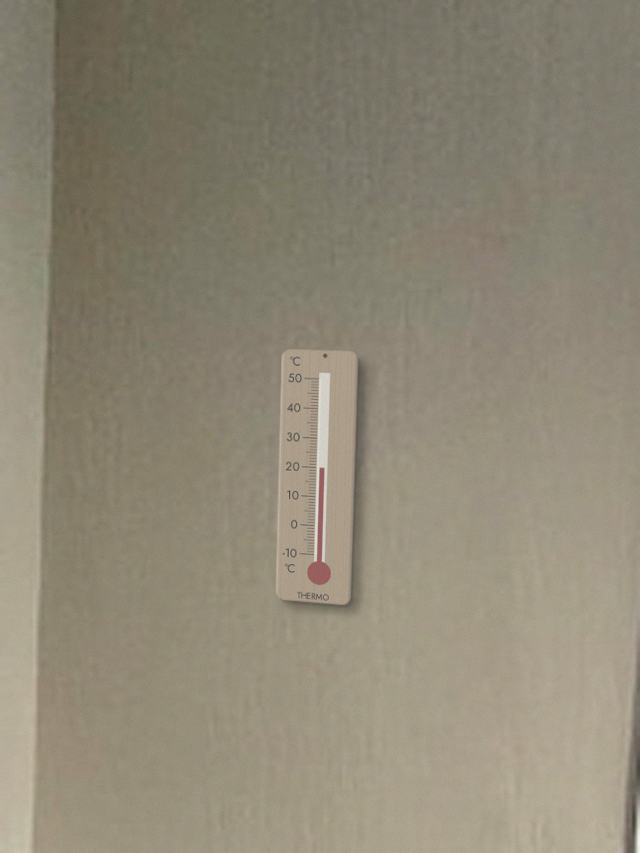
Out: value=20 unit=°C
